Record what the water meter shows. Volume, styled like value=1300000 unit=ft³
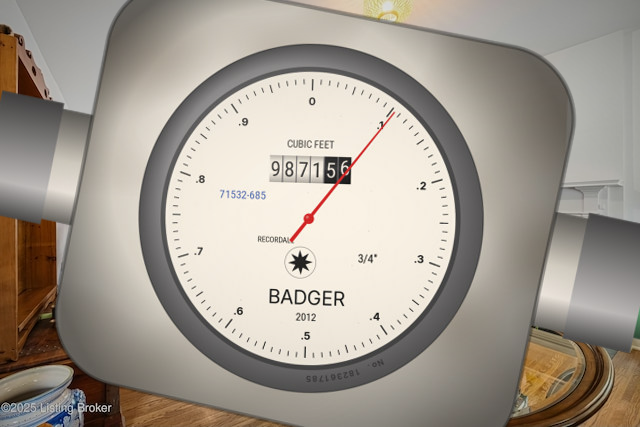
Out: value=987156.10 unit=ft³
